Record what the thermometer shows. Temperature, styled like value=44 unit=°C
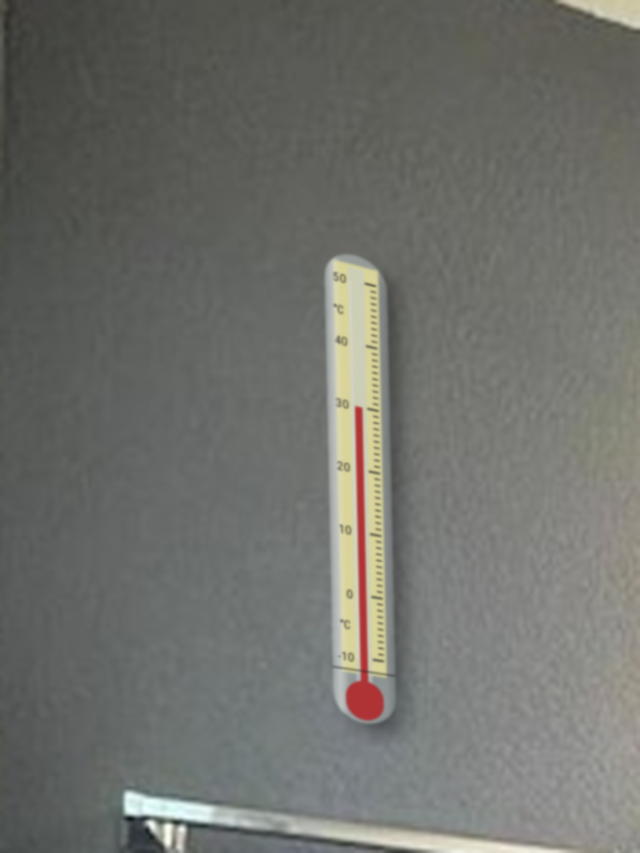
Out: value=30 unit=°C
